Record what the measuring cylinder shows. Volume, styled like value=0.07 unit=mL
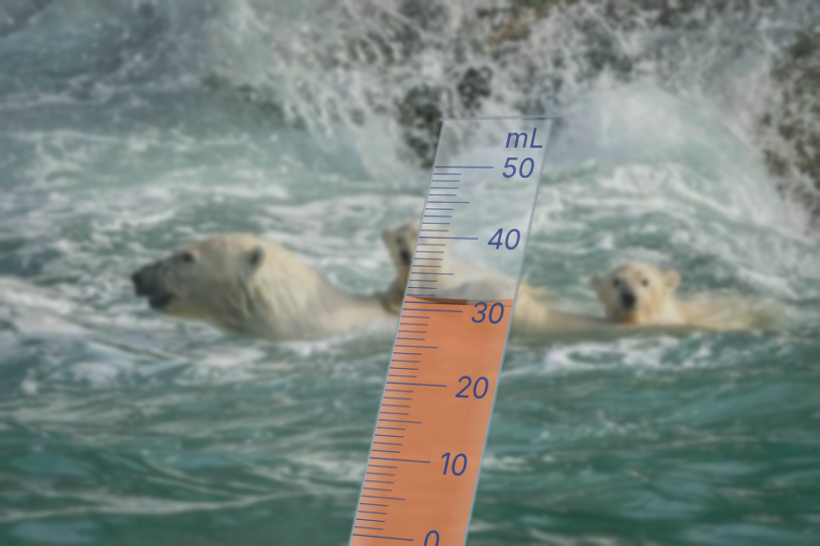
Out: value=31 unit=mL
